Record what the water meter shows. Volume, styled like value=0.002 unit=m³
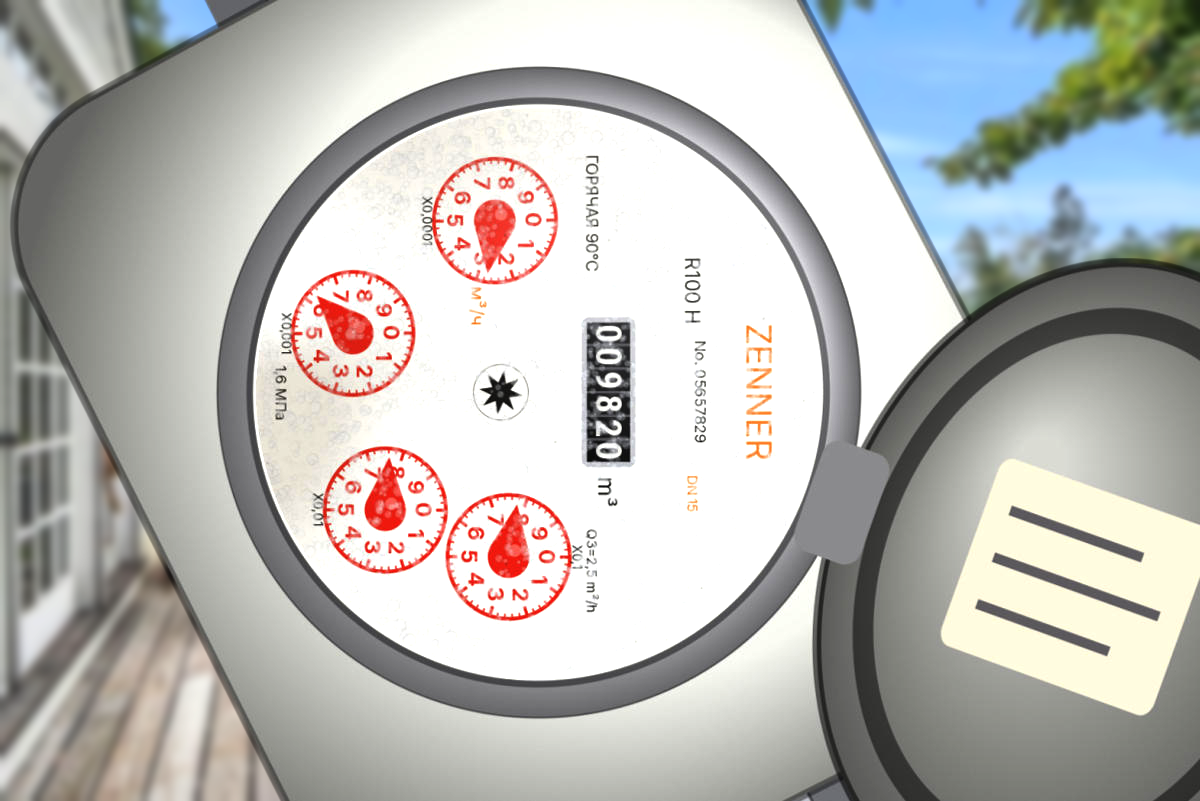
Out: value=9820.7762 unit=m³
